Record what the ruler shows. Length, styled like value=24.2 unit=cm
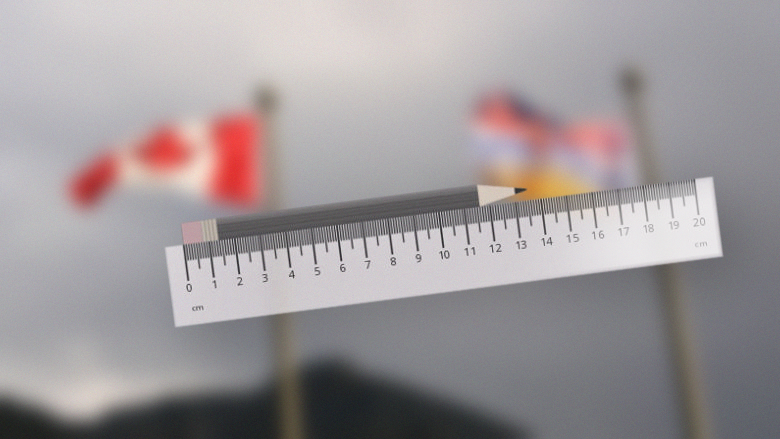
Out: value=13.5 unit=cm
